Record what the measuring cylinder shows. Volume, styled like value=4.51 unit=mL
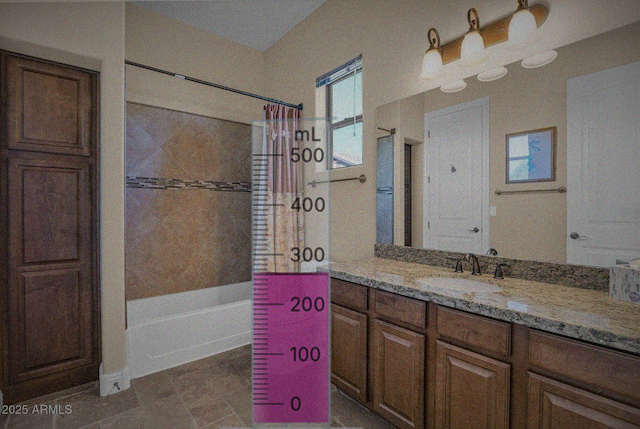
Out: value=260 unit=mL
